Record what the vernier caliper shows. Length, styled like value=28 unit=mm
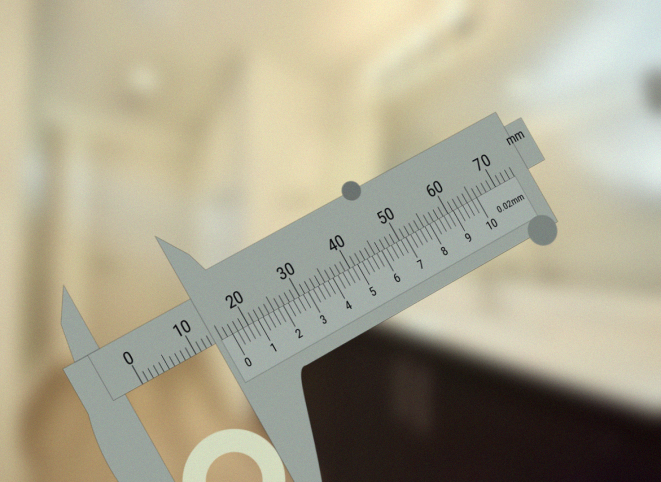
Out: value=17.0 unit=mm
